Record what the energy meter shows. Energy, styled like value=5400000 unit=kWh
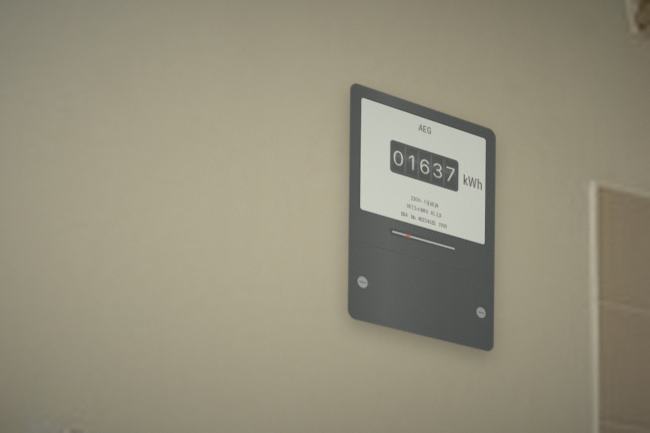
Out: value=1637 unit=kWh
